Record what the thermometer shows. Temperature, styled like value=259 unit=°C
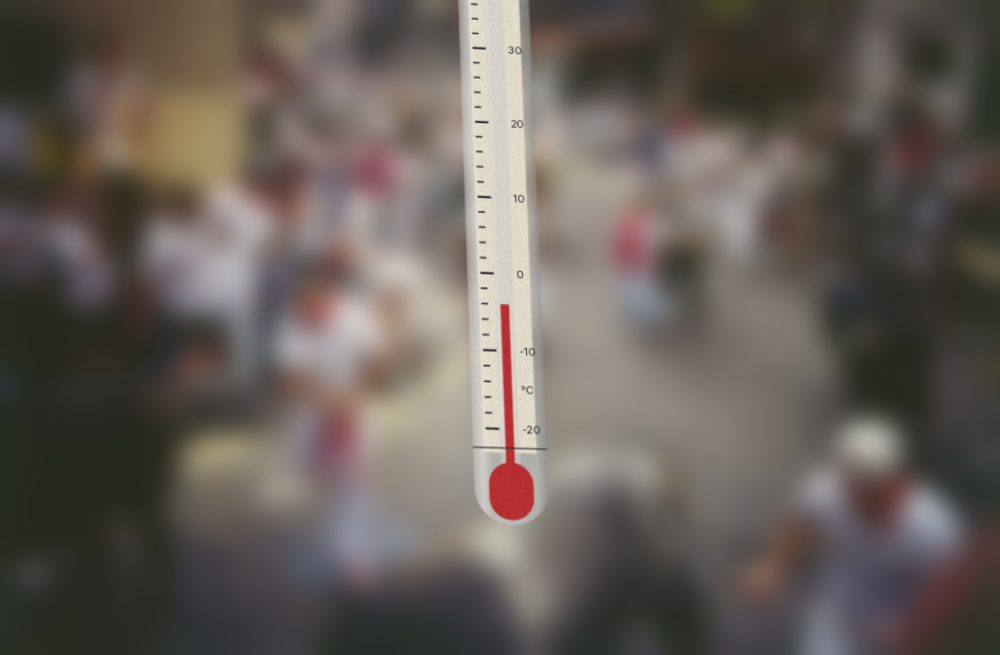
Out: value=-4 unit=°C
